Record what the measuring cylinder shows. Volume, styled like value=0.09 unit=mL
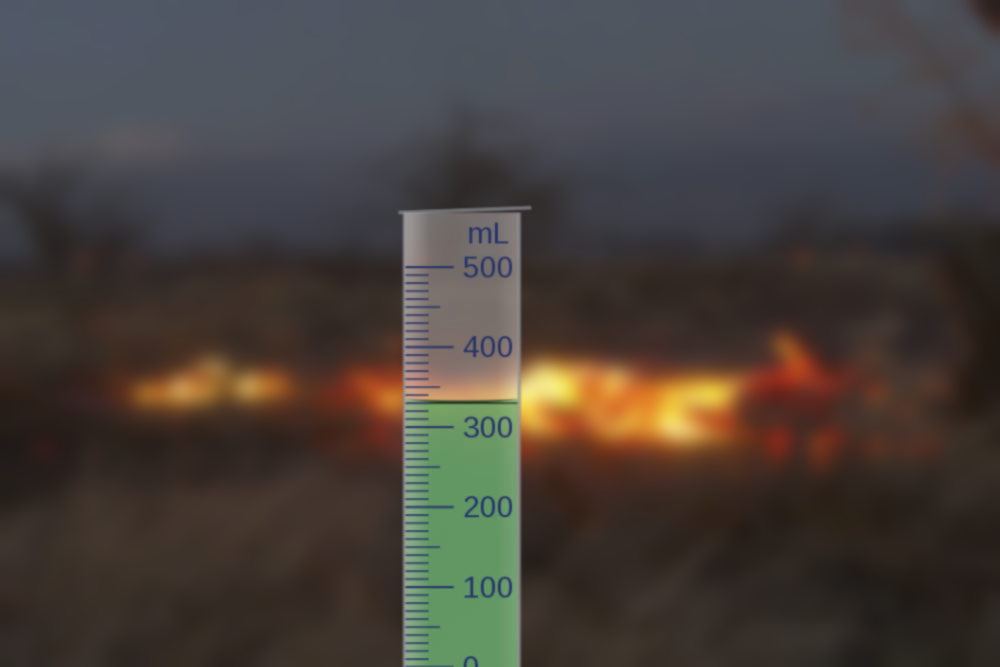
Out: value=330 unit=mL
